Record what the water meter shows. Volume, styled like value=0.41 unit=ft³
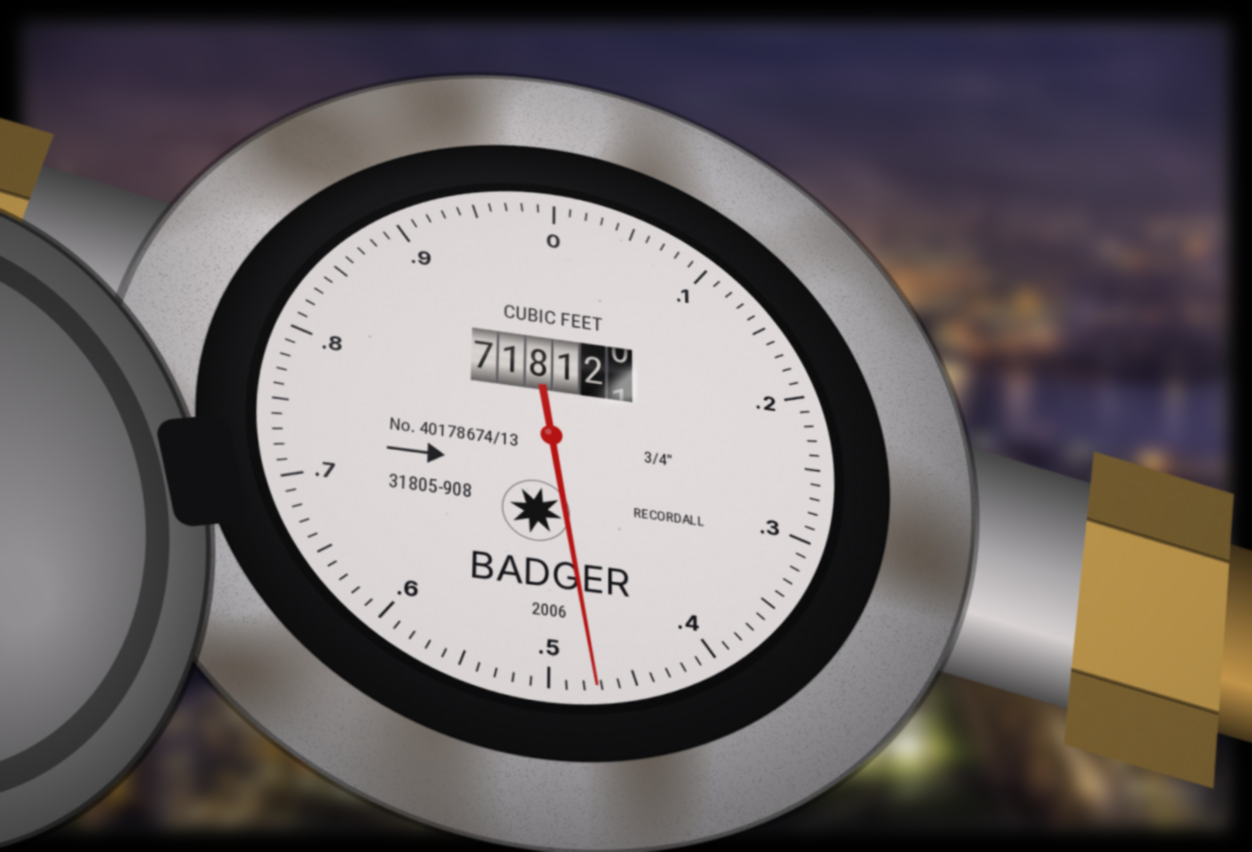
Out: value=718120.47 unit=ft³
